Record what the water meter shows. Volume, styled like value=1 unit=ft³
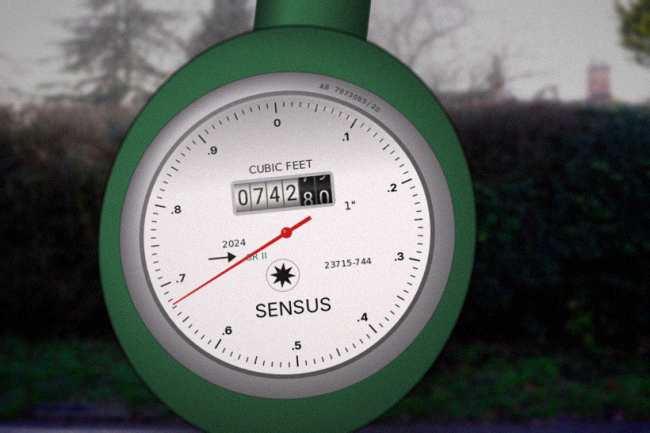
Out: value=74279.67 unit=ft³
